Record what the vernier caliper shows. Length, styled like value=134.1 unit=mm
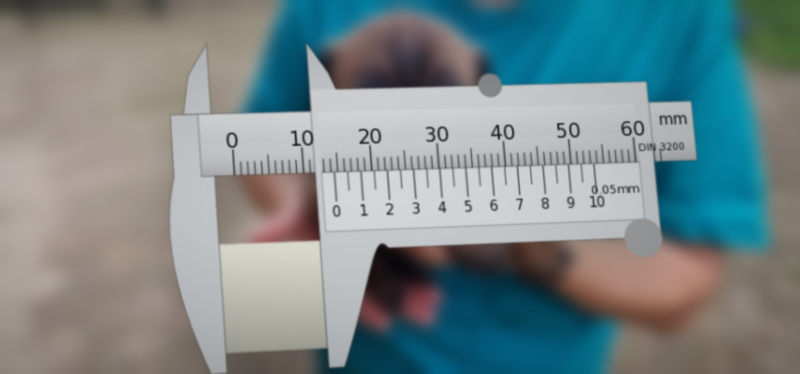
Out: value=14.5 unit=mm
